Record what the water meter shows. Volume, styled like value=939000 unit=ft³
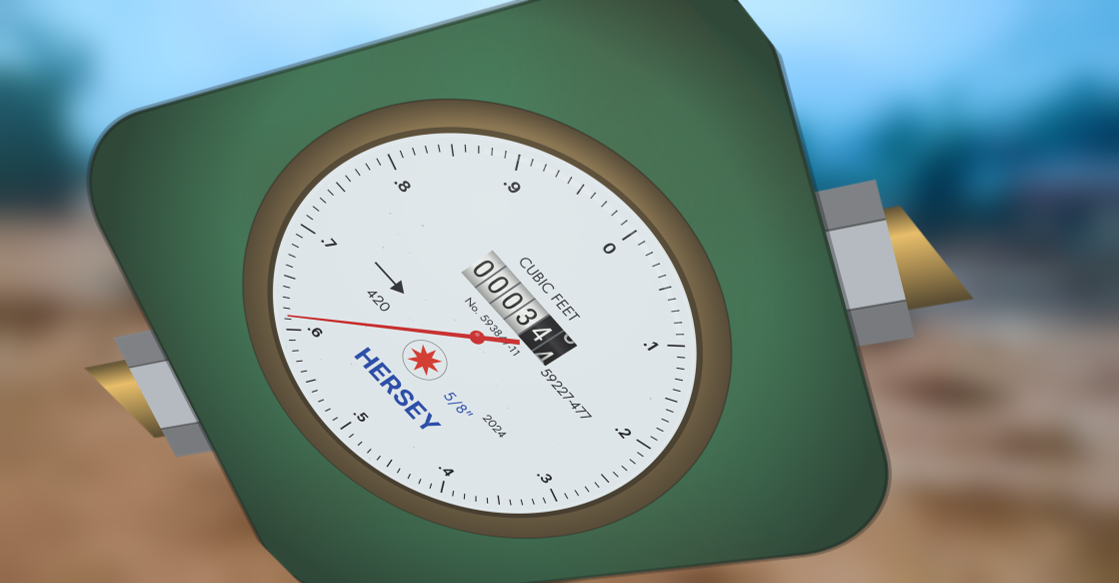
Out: value=343.61 unit=ft³
